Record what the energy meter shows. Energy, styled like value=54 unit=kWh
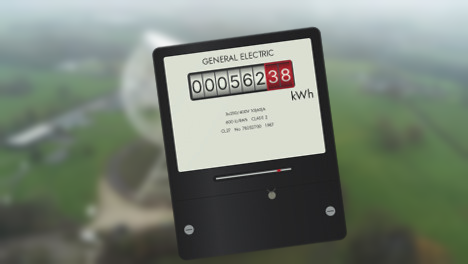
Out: value=562.38 unit=kWh
